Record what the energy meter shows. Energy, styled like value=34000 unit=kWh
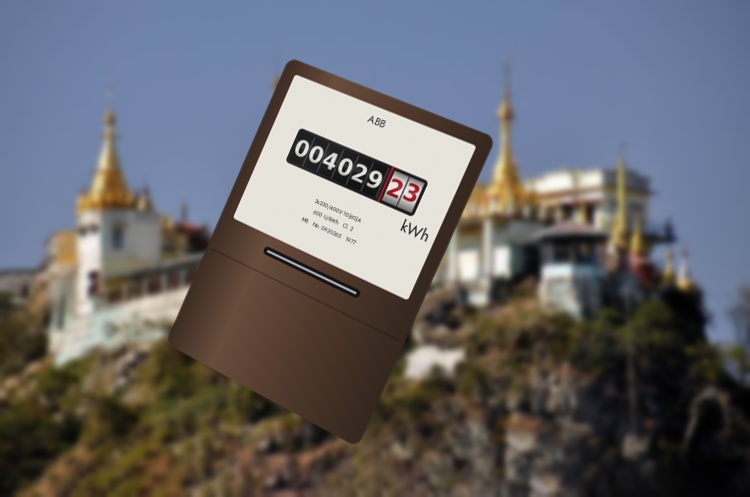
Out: value=4029.23 unit=kWh
